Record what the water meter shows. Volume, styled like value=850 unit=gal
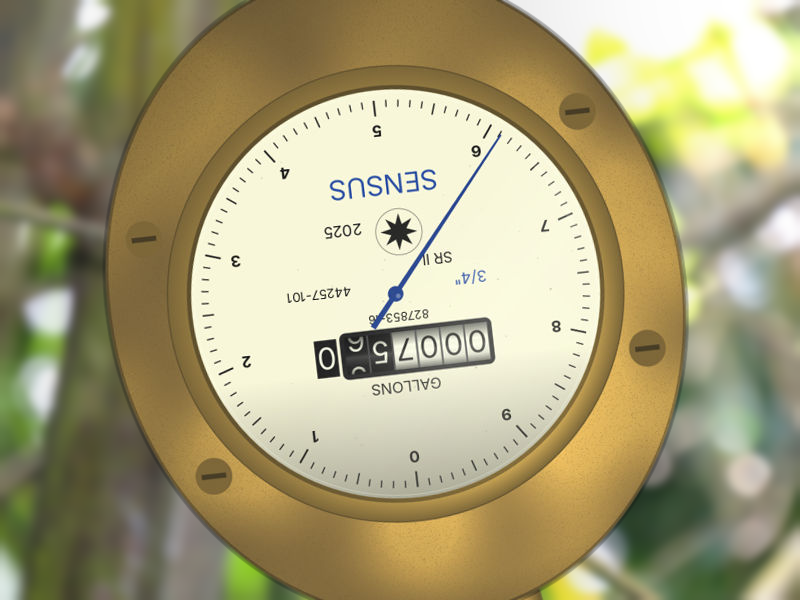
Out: value=7556.1 unit=gal
